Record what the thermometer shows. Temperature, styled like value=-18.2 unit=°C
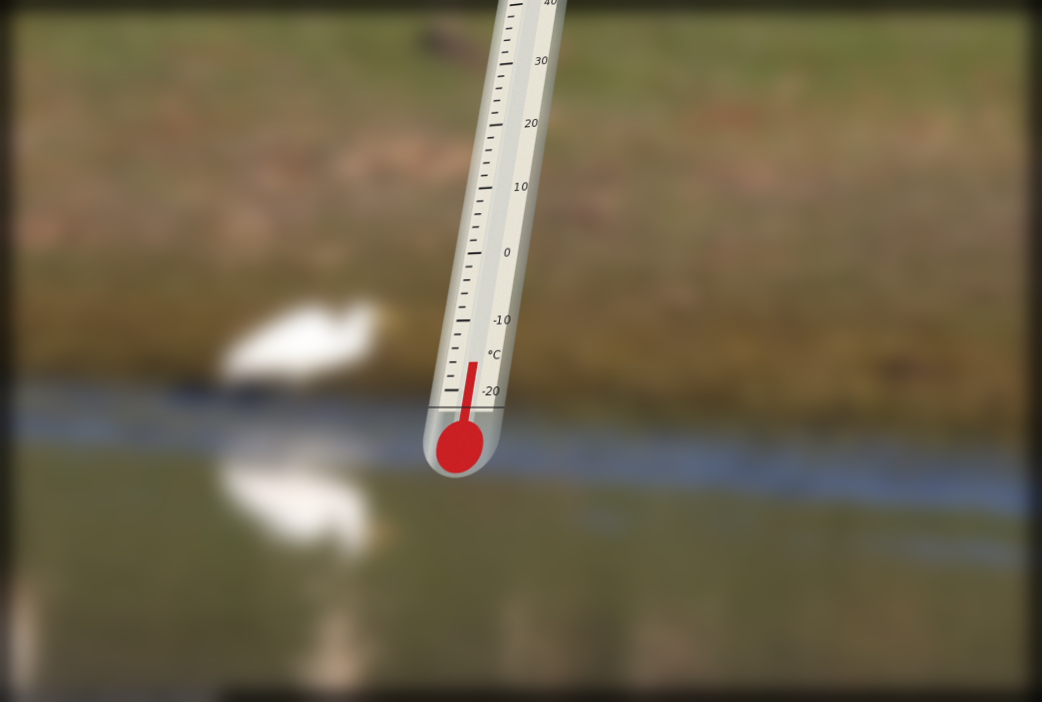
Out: value=-16 unit=°C
